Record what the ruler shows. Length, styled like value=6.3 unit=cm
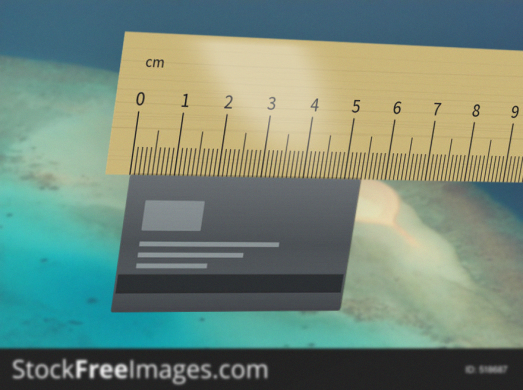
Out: value=5.4 unit=cm
